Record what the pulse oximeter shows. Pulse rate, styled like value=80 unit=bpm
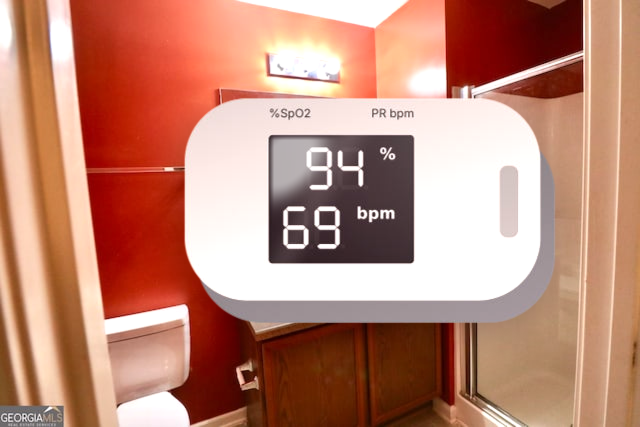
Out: value=69 unit=bpm
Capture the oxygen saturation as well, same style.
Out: value=94 unit=%
